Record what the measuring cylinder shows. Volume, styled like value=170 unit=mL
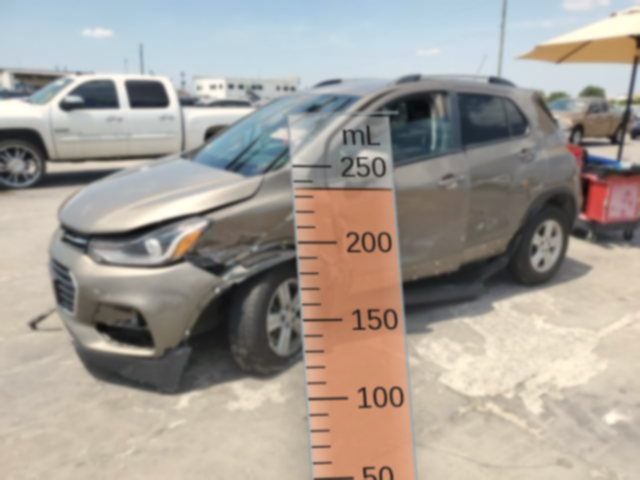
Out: value=235 unit=mL
